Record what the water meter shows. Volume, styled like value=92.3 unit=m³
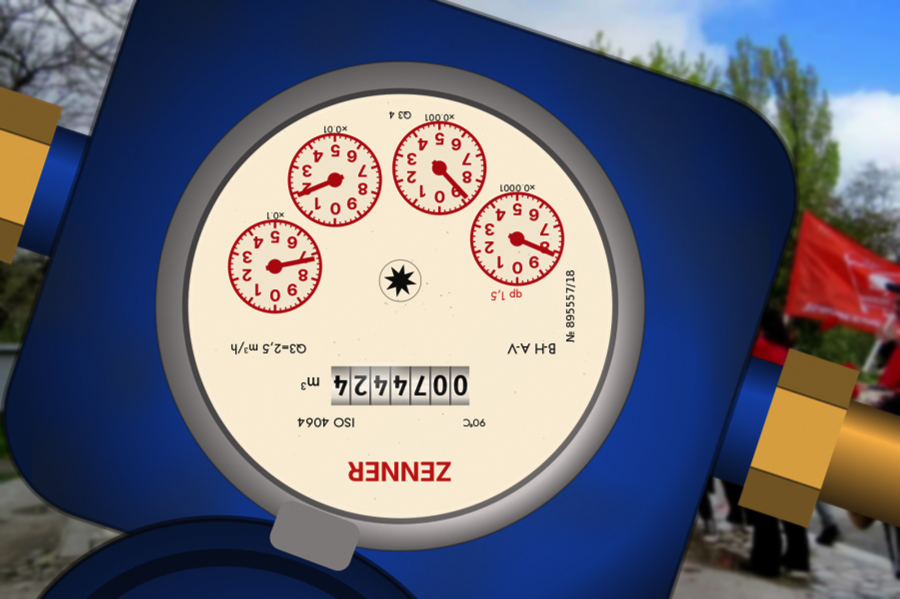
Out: value=74424.7188 unit=m³
